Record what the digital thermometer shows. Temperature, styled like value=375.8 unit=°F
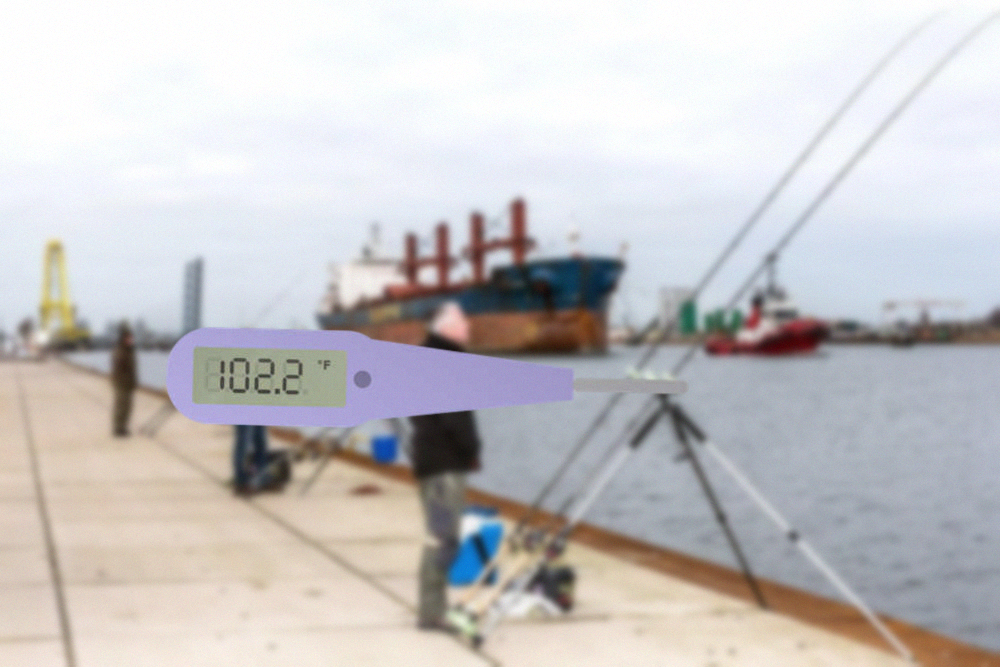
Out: value=102.2 unit=°F
